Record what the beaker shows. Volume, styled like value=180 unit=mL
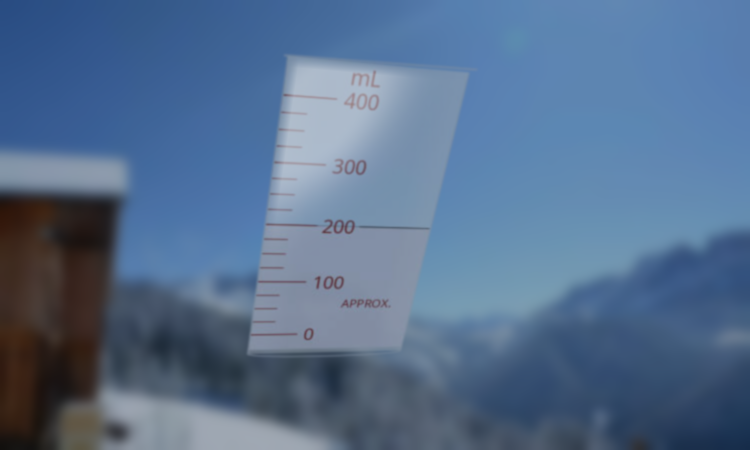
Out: value=200 unit=mL
